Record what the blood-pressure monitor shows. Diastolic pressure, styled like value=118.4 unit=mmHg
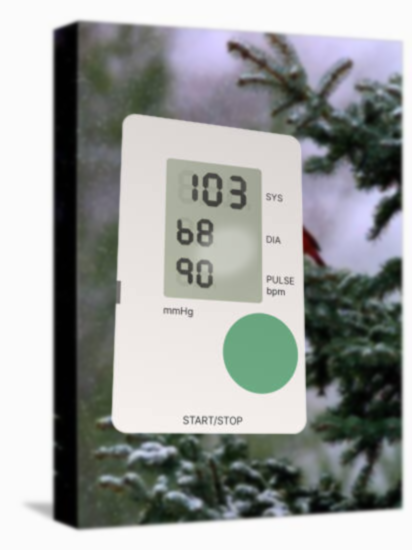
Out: value=68 unit=mmHg
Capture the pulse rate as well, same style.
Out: value=90 unit=bpm
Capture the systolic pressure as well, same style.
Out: value=103 unit=mmHg
